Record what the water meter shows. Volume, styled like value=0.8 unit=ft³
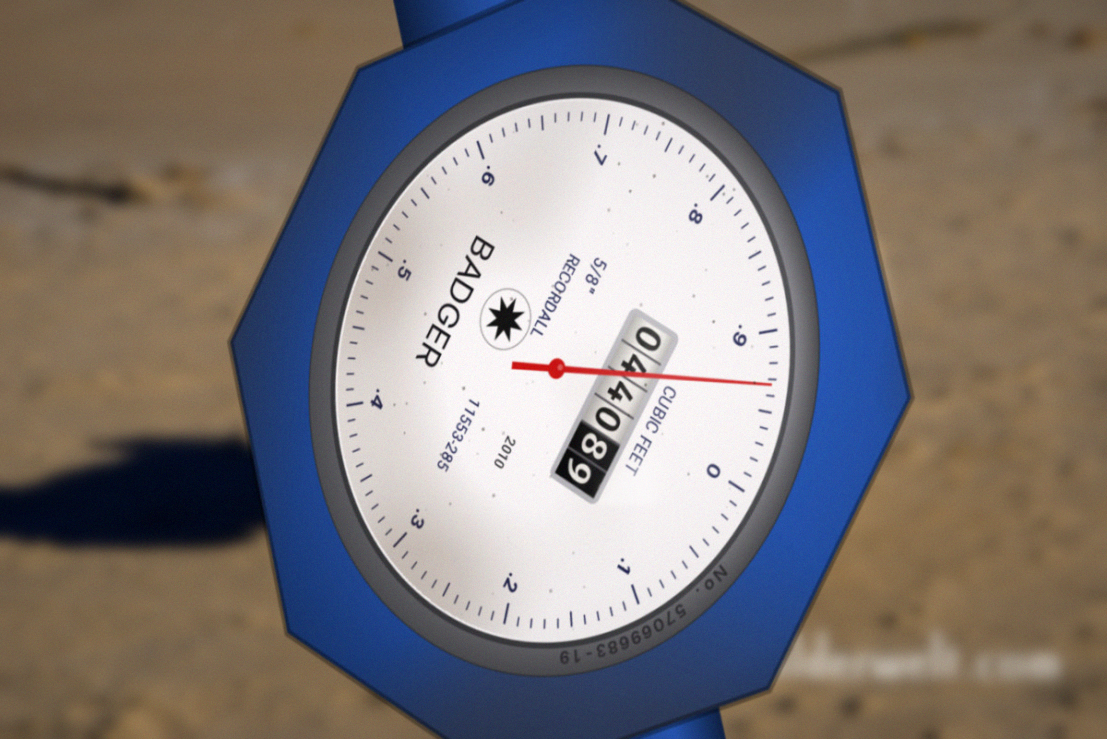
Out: value=44088.93 unit=ft³
